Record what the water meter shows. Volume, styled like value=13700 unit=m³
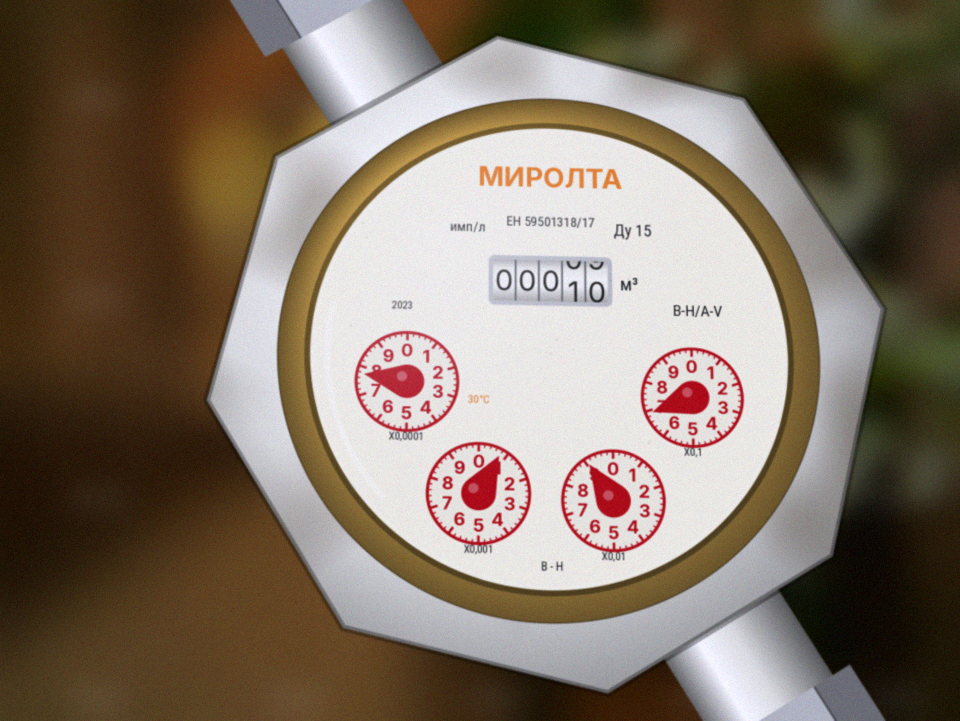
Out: value=9.6907 unit=m³
